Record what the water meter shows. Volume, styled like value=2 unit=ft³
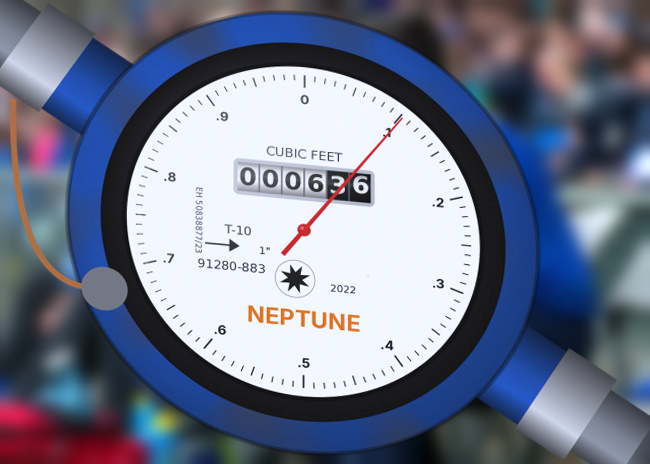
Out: value=636.10 unit=ft³
